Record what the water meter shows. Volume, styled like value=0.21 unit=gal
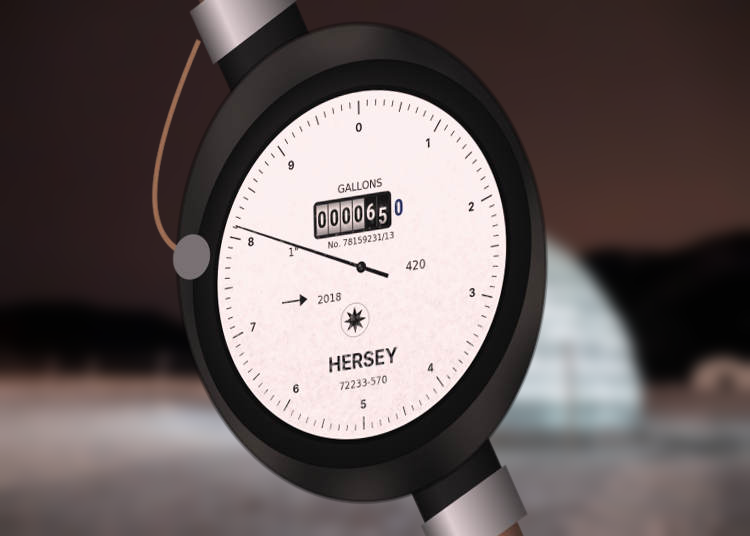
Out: value=648.1 unit=gal
